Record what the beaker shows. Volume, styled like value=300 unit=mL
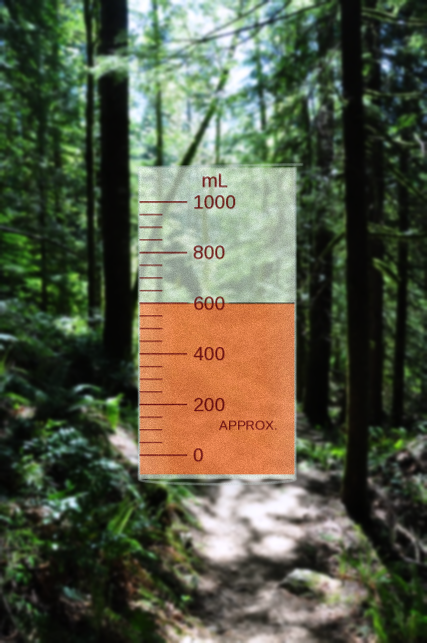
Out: value=600 unit=mL
